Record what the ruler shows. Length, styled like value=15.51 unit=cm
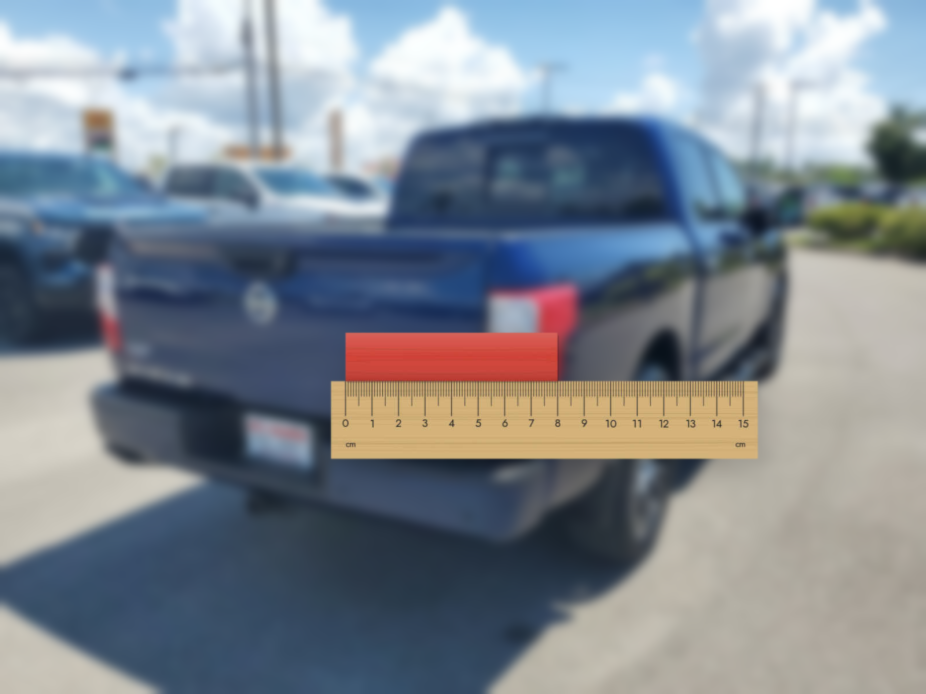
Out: value=8 unit=cm
